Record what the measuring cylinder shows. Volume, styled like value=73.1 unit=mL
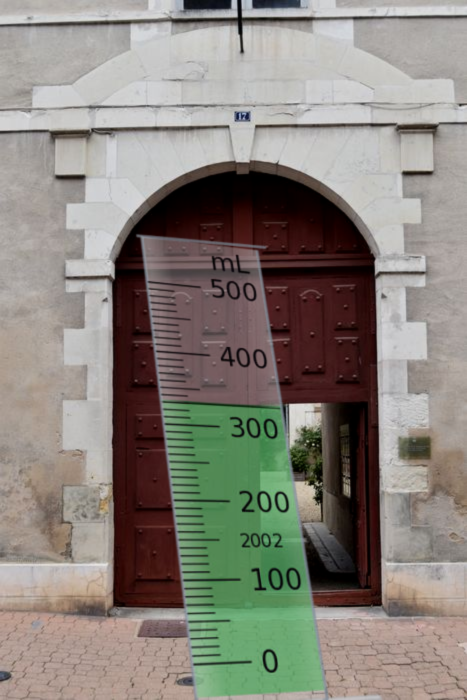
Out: value=330 unit=mL
